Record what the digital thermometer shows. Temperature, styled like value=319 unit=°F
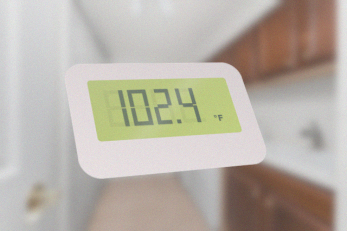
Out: value=102.4 unit=°F
